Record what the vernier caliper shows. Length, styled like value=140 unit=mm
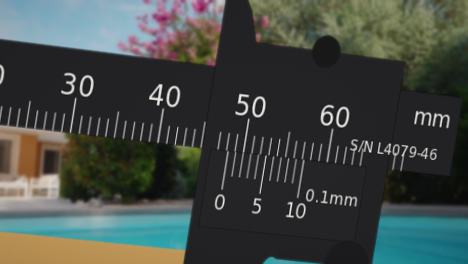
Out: value=48.2 unit=mm
